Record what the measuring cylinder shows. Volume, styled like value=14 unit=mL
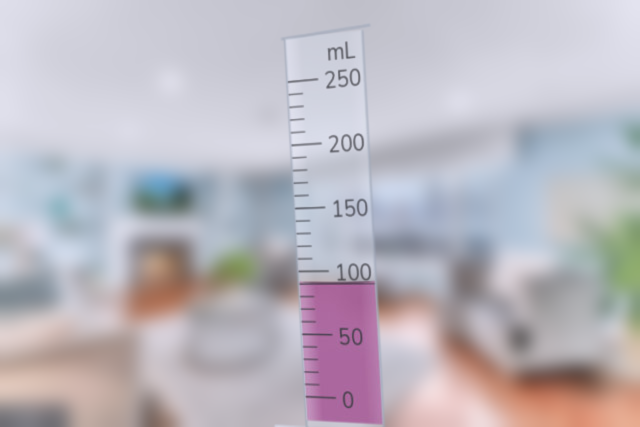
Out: value=90 unit=mL
